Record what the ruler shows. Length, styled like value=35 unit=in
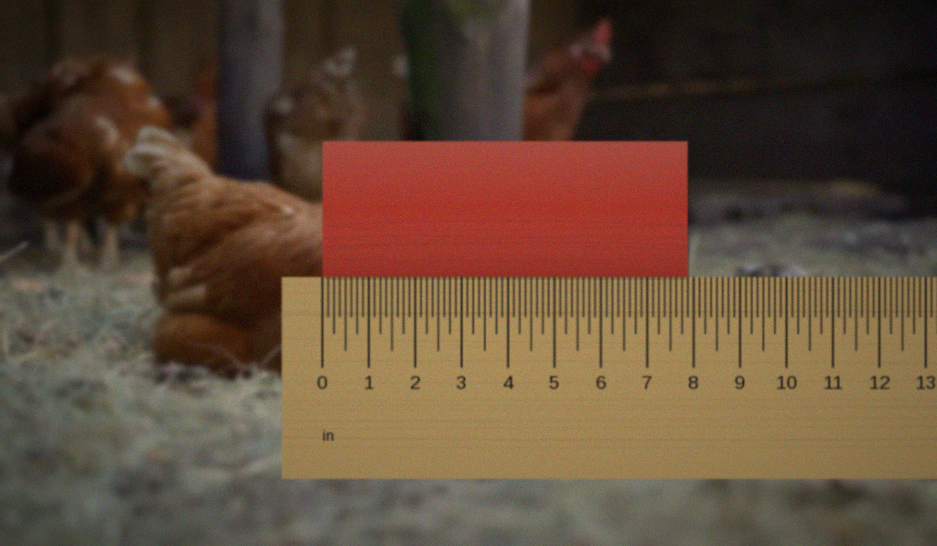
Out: value=7.875 unit=in
